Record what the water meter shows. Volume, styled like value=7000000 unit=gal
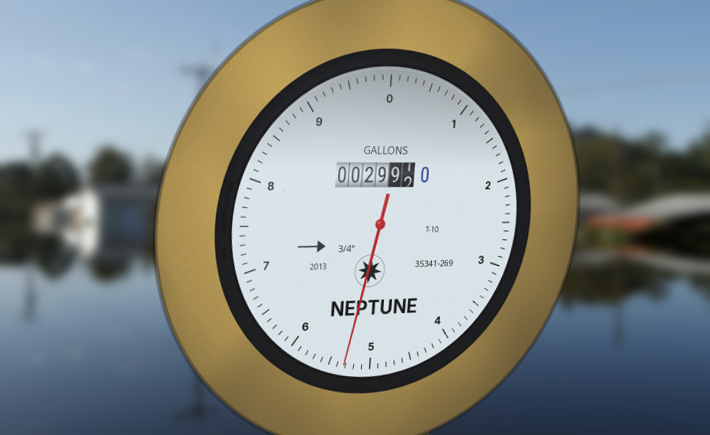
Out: value=29915.3 unit=gal
